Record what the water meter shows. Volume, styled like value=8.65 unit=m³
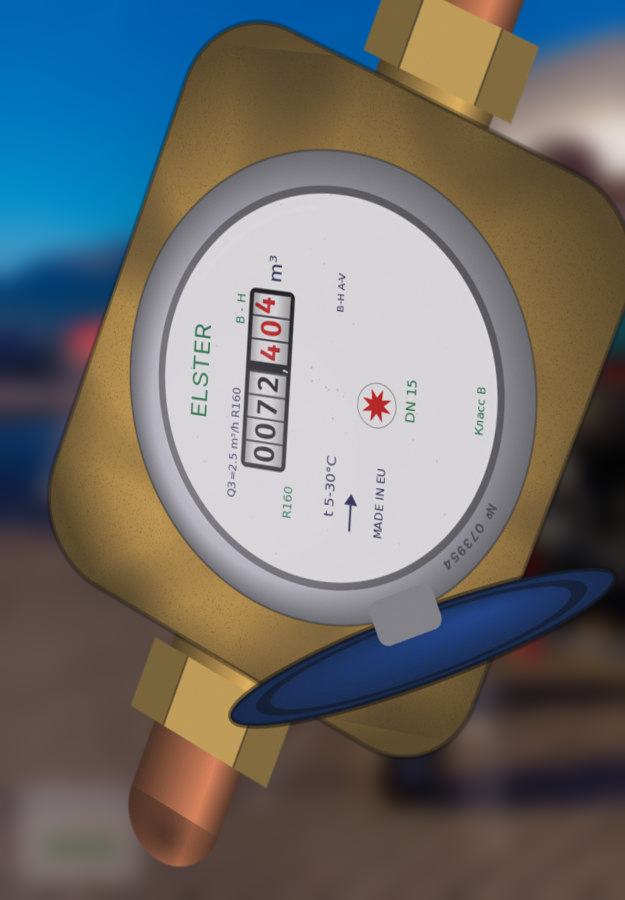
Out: value=72.404 unit=m³
